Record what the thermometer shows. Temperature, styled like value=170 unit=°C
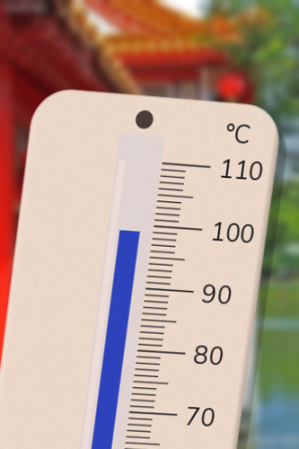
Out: value=99 unit=°C
